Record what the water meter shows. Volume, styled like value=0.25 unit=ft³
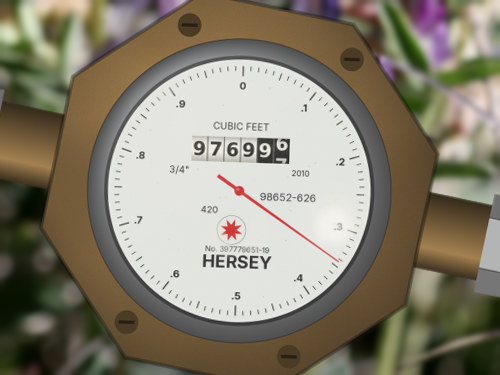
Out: value=976996.34 unit=ft³
